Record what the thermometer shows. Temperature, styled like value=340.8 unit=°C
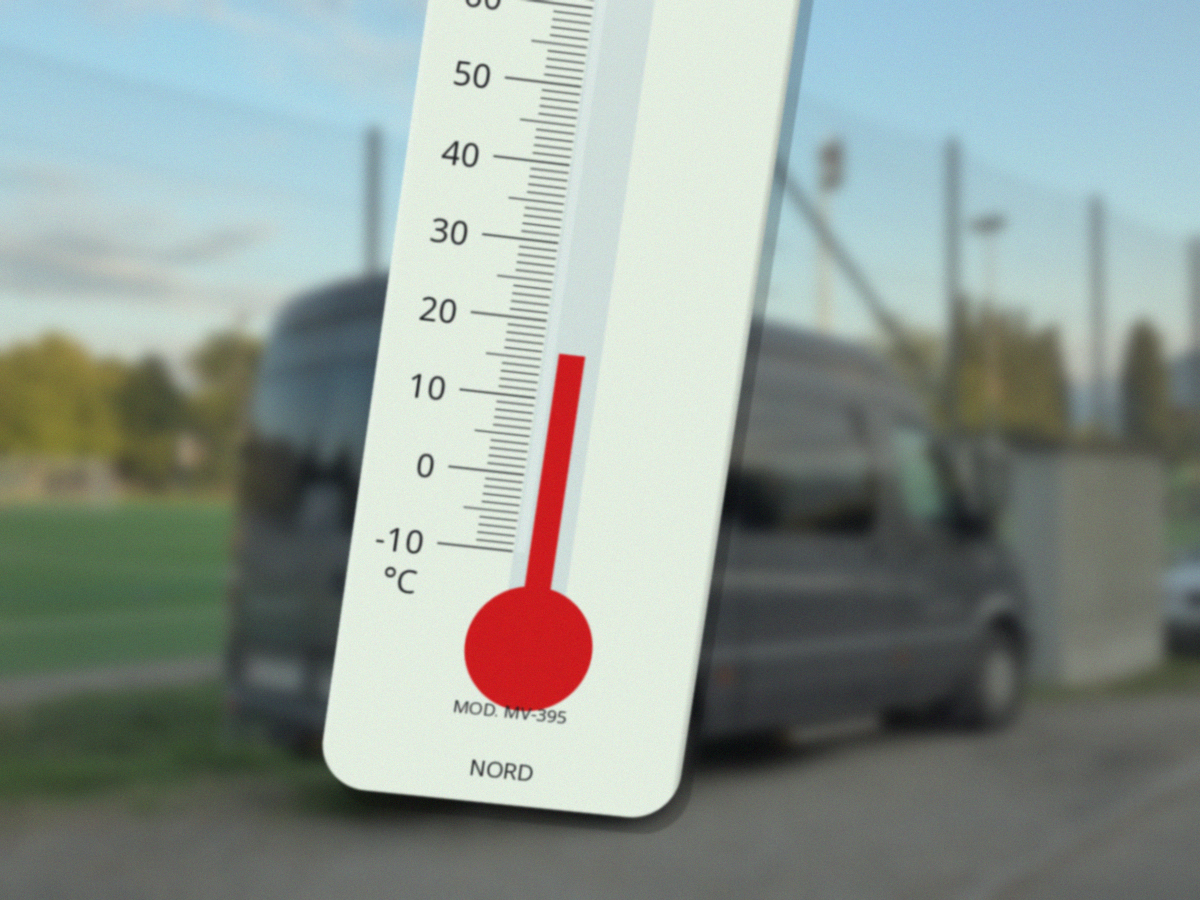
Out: value=16 unit=°C
